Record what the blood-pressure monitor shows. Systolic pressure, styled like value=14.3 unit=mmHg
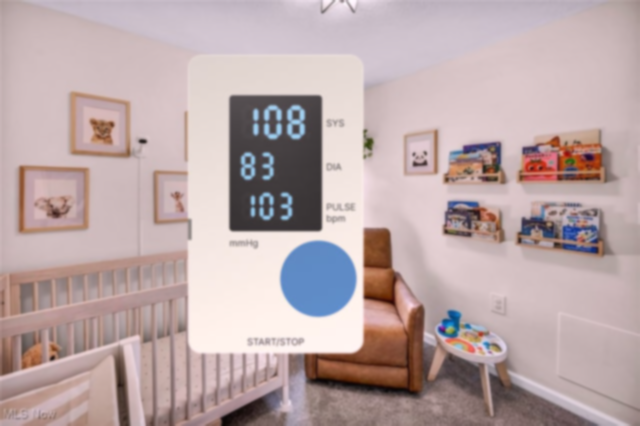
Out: value=108 unit=mmHg
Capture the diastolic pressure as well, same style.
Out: value=83 unit=mmHg
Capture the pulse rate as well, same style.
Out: value=103 unit=bpm
